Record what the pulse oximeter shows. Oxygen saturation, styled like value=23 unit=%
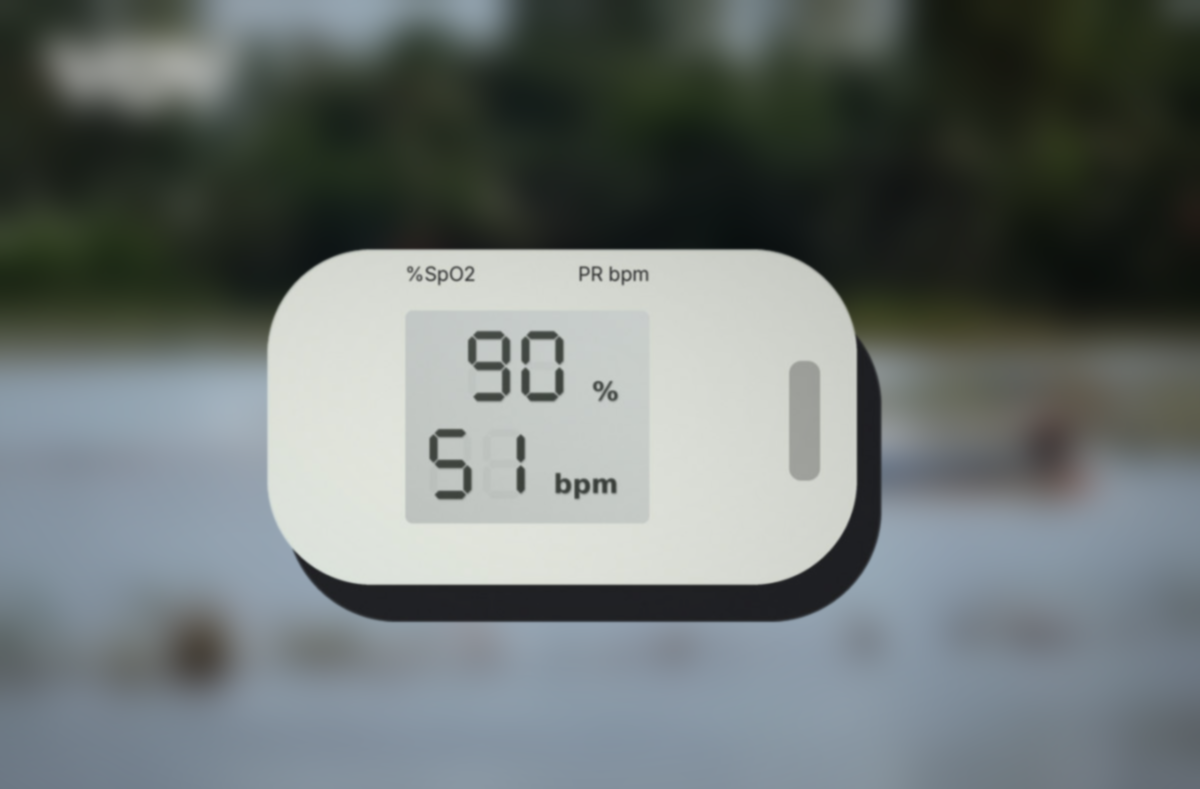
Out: value=90 unit=%
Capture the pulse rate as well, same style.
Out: value=51 unit=bpm
